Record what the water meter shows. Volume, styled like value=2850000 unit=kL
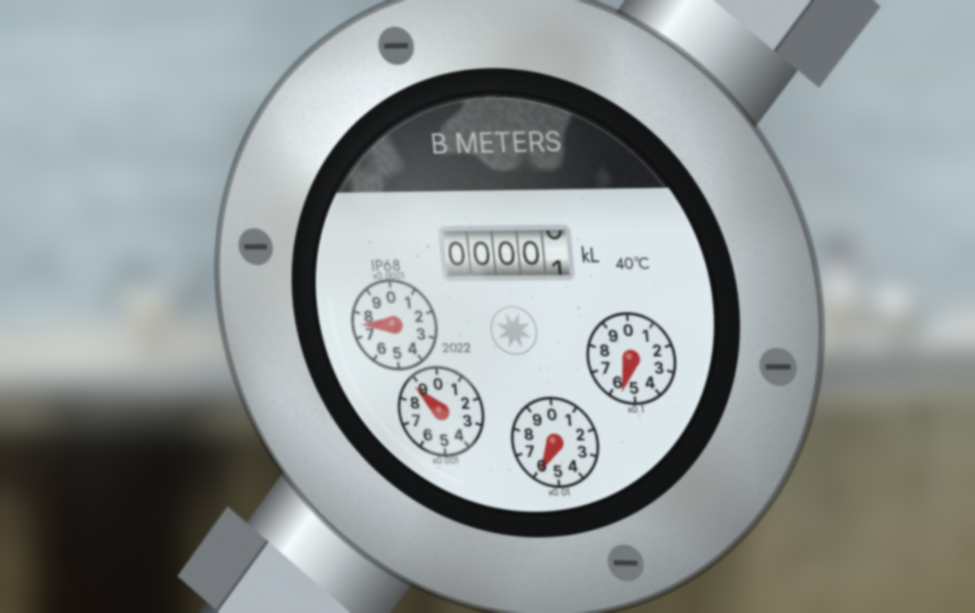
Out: value=0.5587 unit=kL
